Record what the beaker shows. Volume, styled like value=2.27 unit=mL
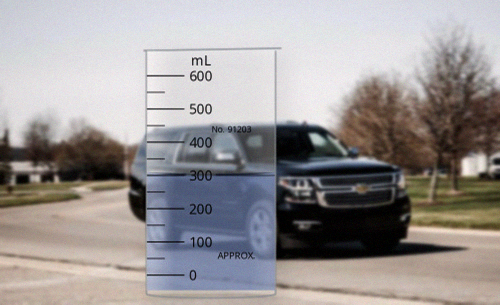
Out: value=300 unit=mL
